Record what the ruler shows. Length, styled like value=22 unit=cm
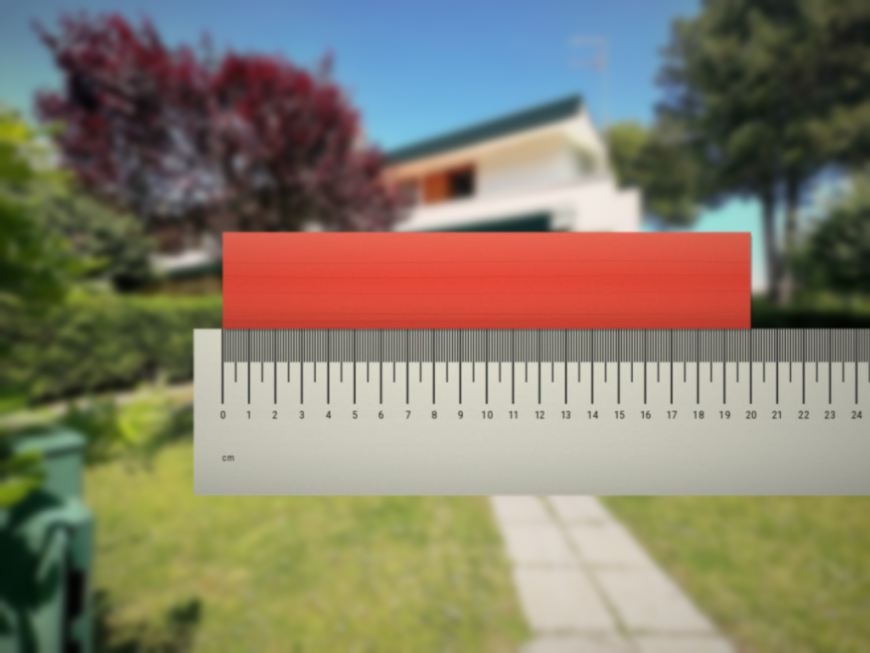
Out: value=20 unit=cm
